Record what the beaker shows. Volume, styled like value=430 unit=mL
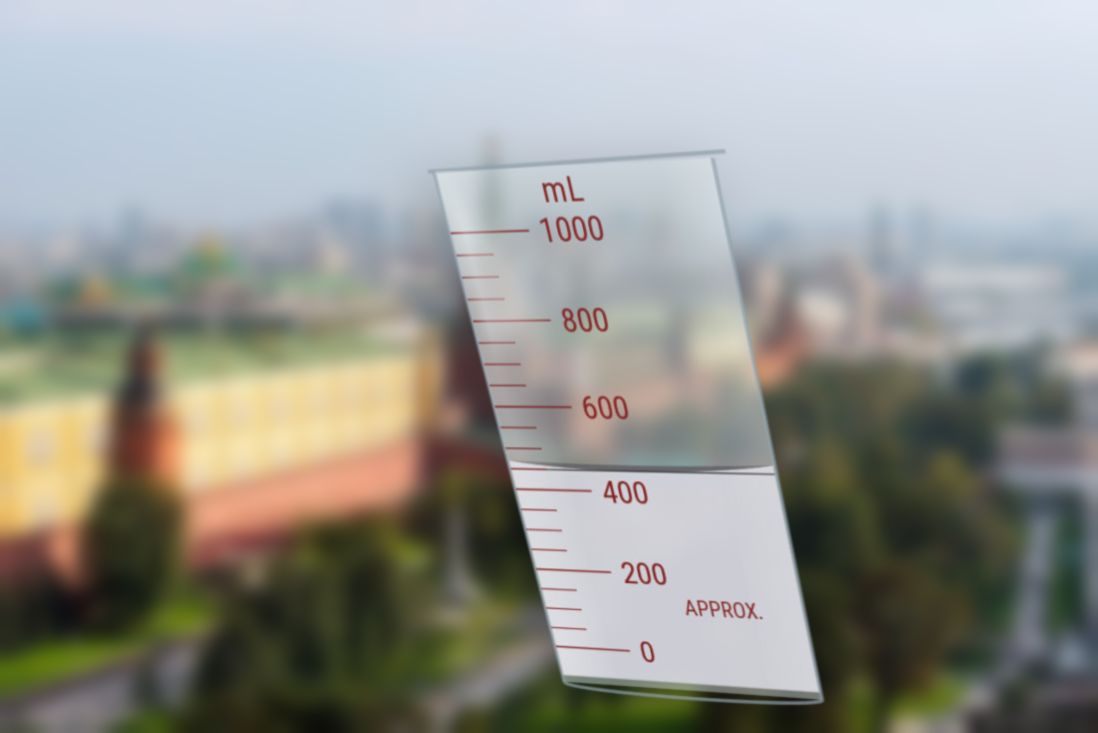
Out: value=450 unit=mL
